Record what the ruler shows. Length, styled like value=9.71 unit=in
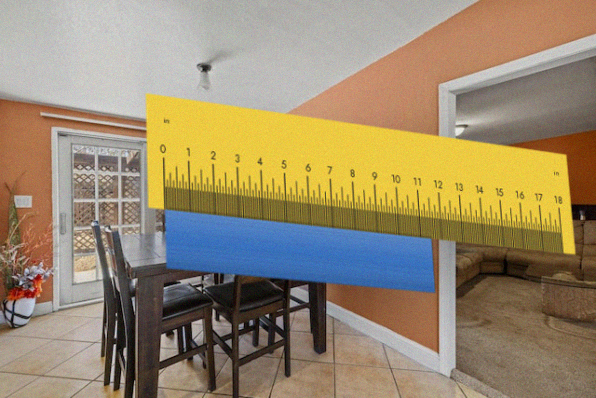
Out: value=11.5 unit=in
